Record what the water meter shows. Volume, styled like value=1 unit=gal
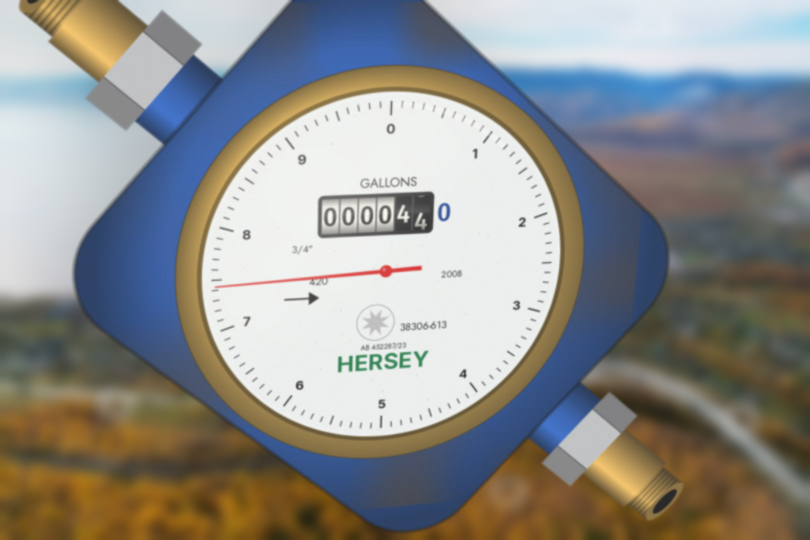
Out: value=437.4 unit=gal
